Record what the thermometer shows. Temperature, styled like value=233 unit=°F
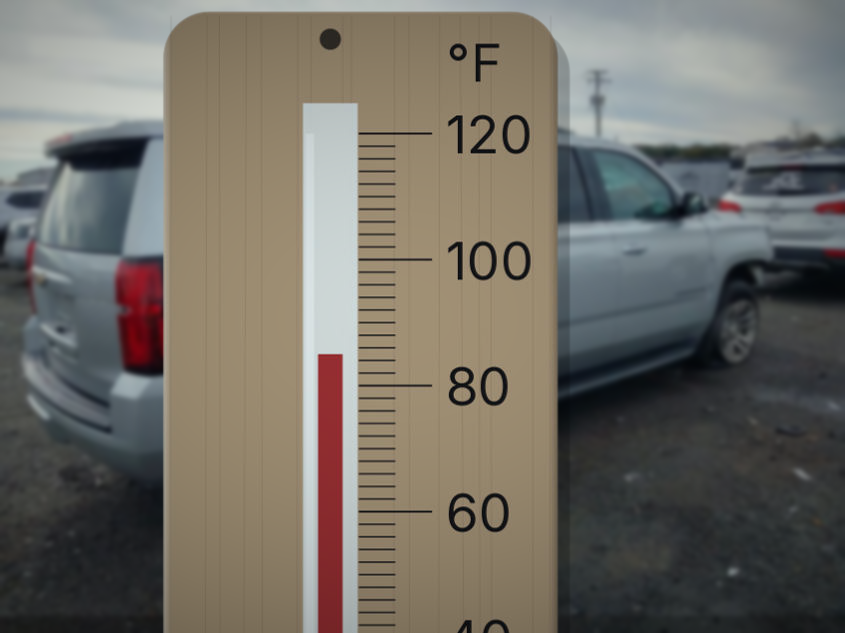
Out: value=85 unit=°F
